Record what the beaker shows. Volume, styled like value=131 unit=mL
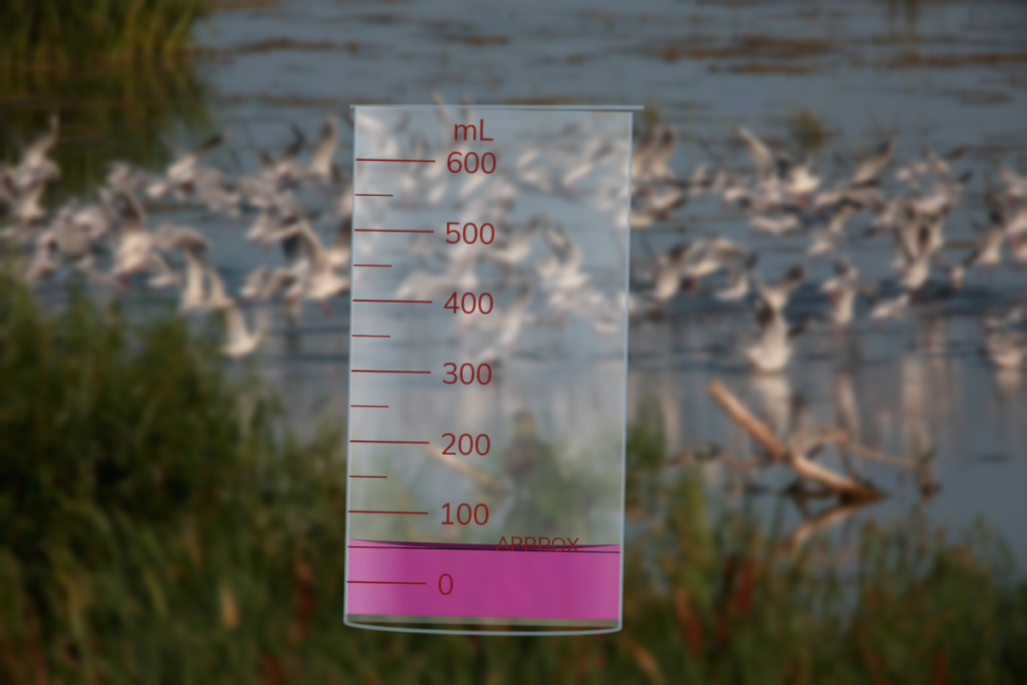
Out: value=50 unit=mL
